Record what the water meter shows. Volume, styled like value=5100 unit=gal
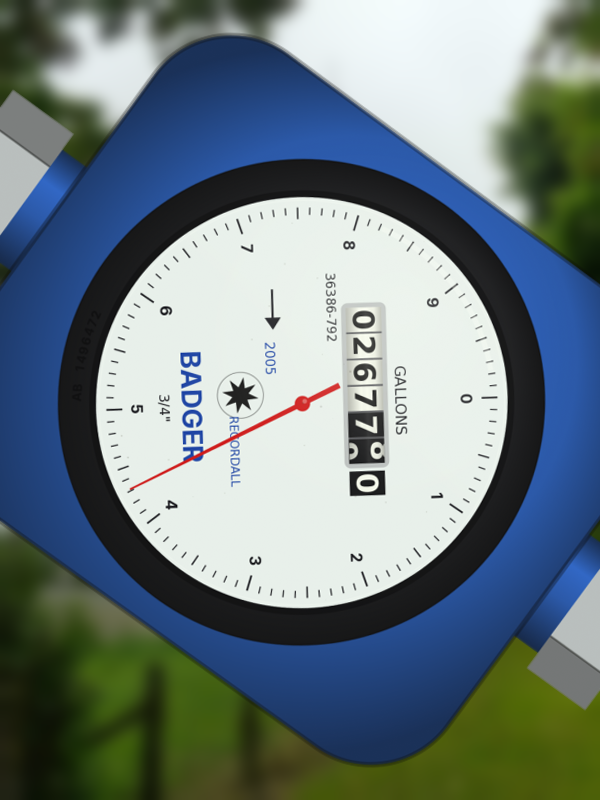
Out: value=267784.3 unit=gal
